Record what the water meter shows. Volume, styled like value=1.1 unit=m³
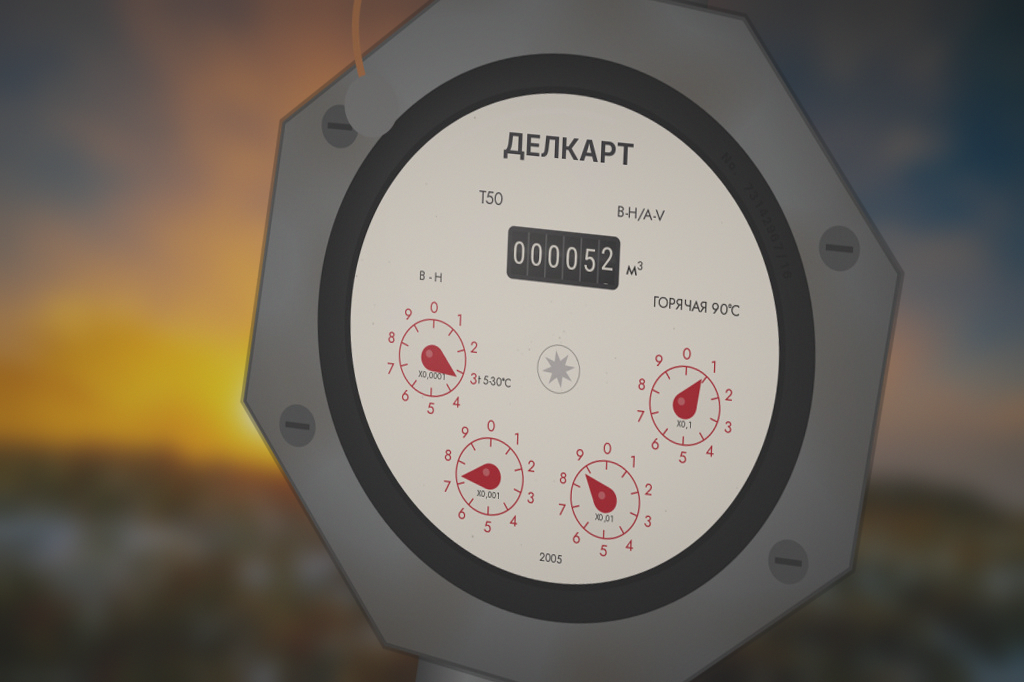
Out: value=52.0873 unit=m³
